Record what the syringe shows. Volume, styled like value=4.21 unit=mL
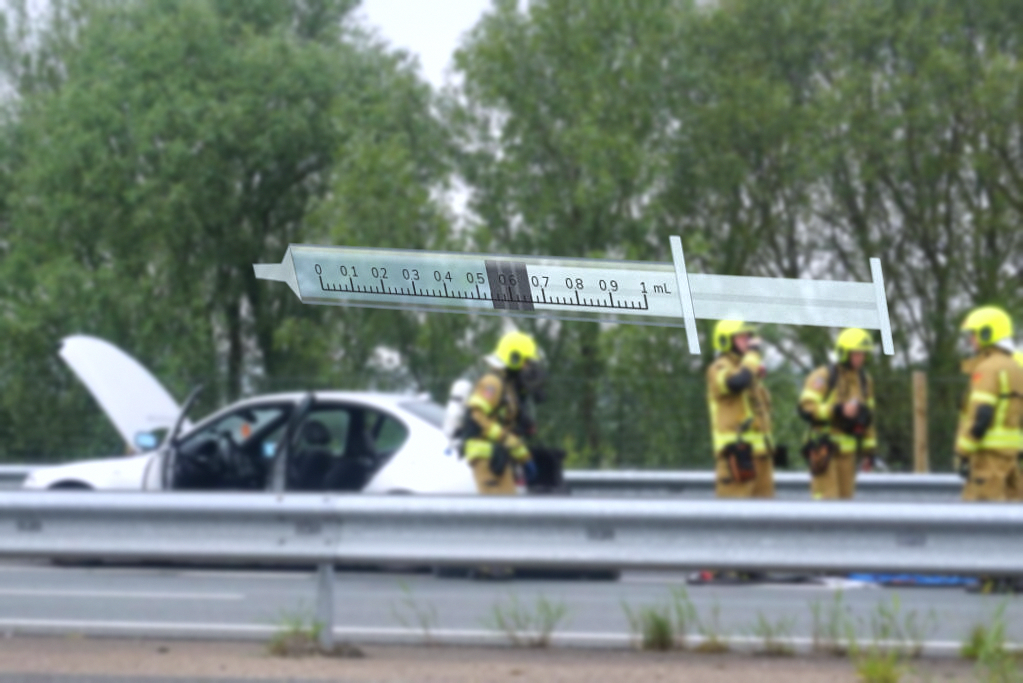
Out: value=0.54 unit=mL
